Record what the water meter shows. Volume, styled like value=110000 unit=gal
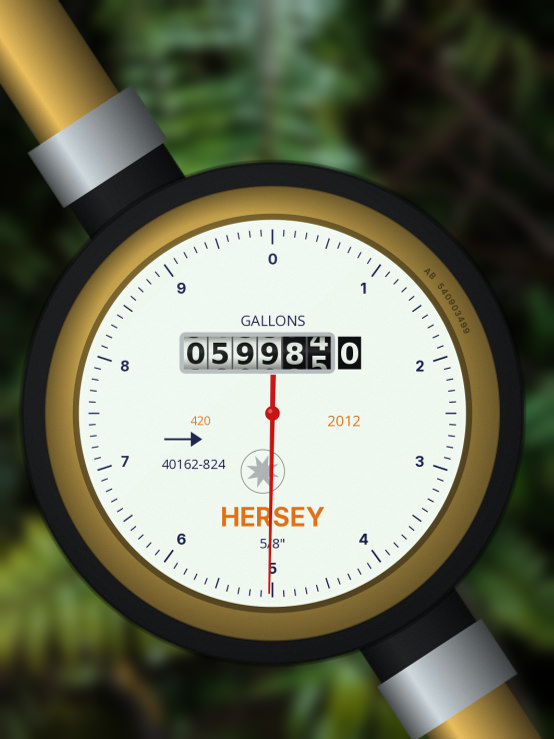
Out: value=599845.0 unit=gal
